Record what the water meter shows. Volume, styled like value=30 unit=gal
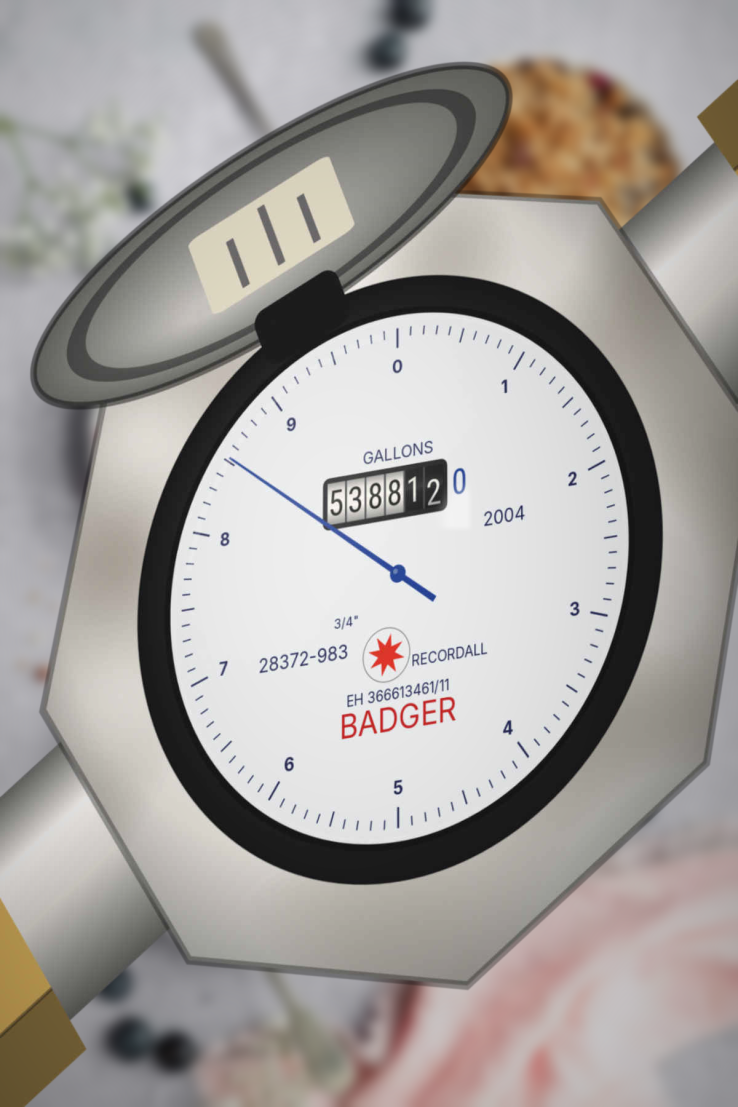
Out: value=5388118.5 unit=gal
